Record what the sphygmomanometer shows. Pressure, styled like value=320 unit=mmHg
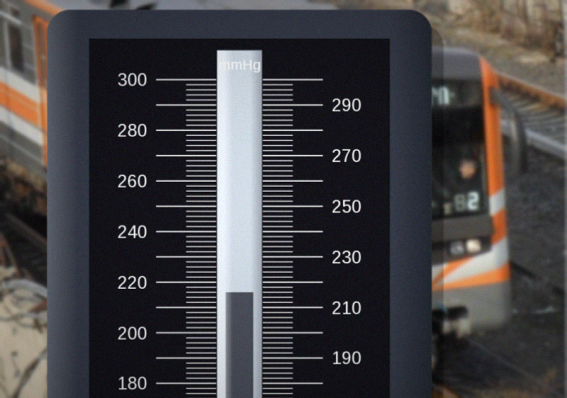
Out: value=216 unit=mmHg
